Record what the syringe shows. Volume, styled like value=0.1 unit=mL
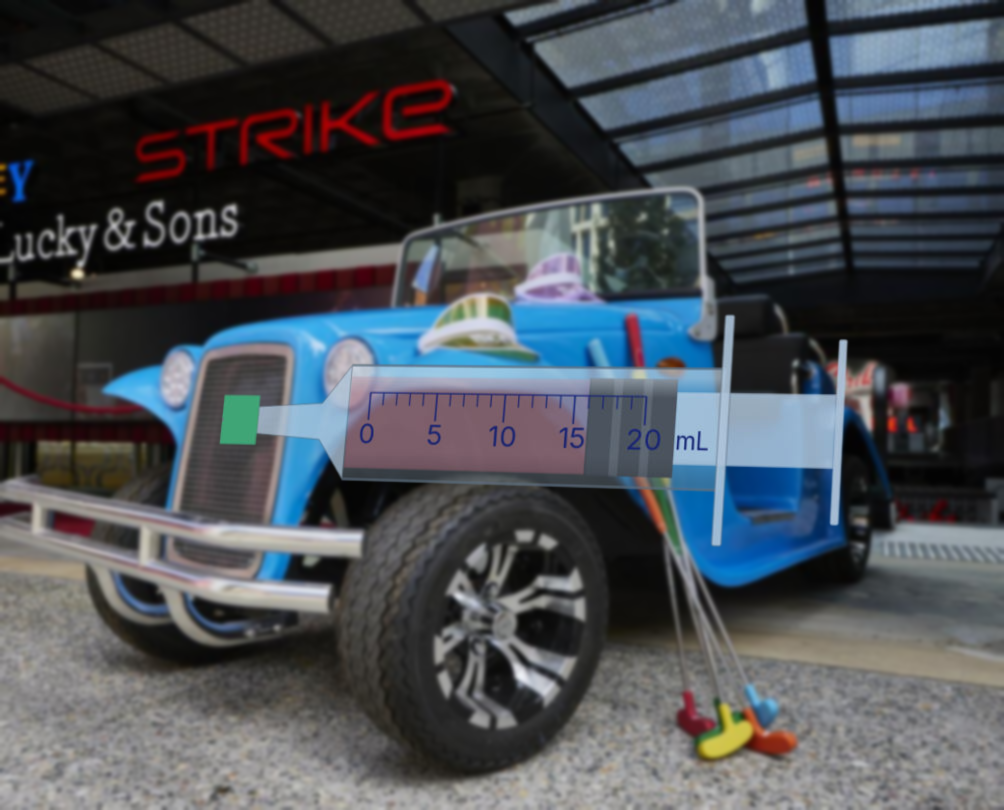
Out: value=16 unit=mL
